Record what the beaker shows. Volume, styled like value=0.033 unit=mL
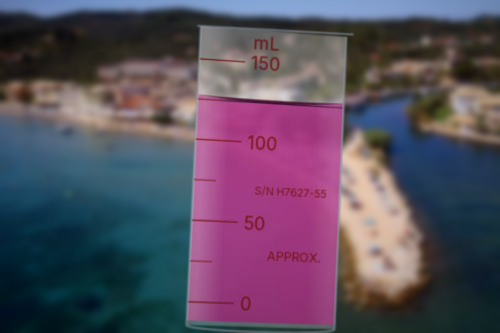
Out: value=125 unit=mL
